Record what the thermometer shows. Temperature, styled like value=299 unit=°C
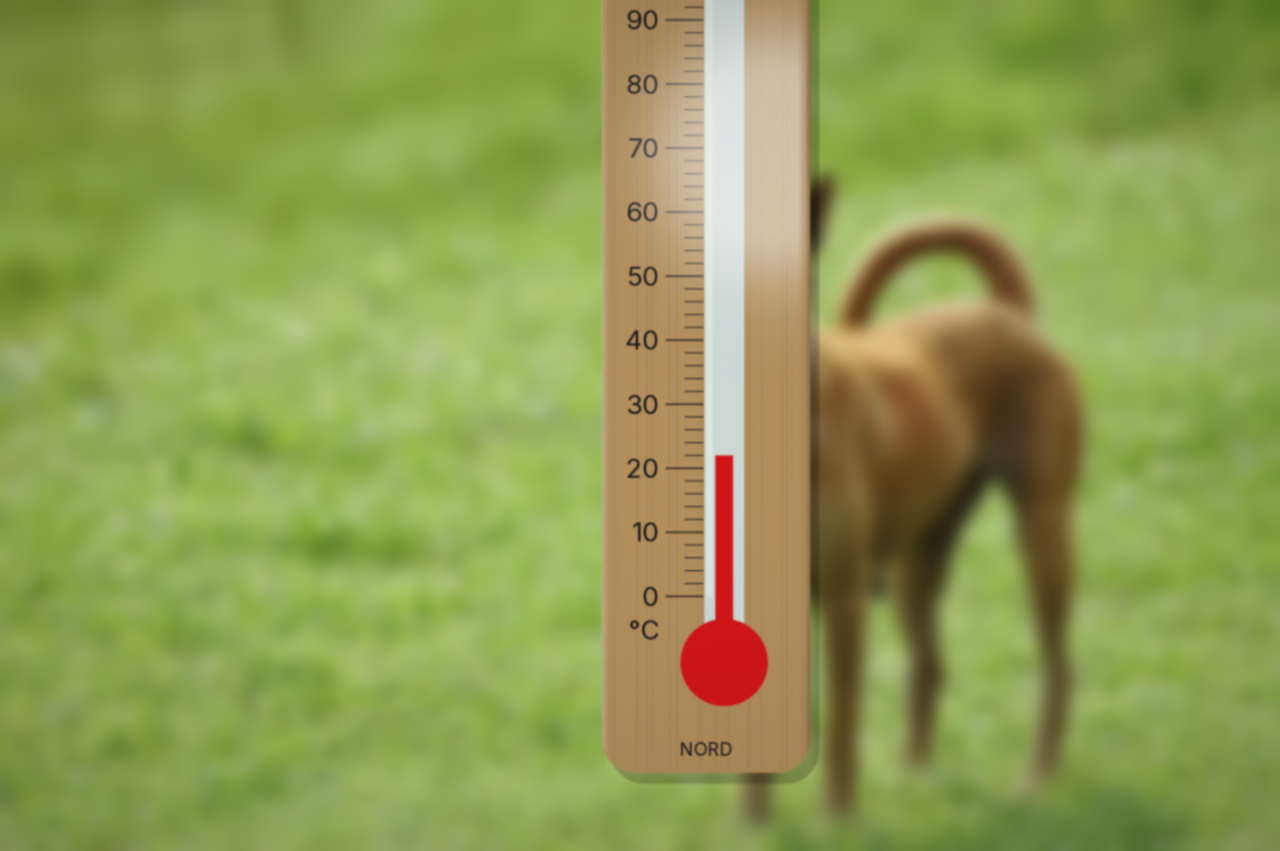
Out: value=22 unit=°C
